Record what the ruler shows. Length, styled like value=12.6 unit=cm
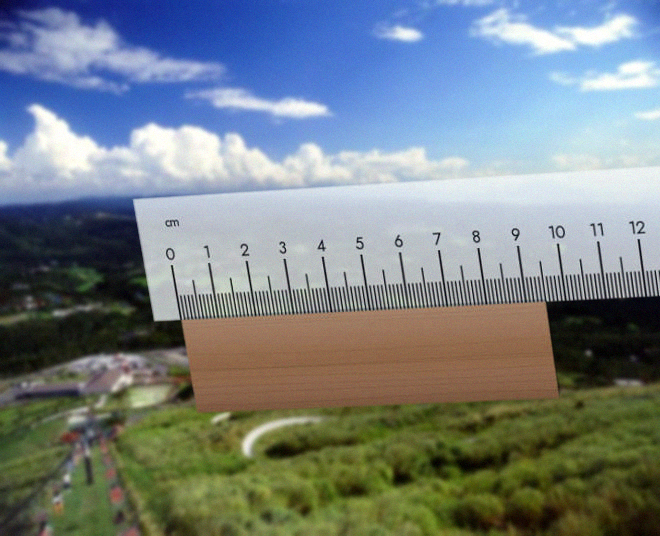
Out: value=9.5 unit=cm
